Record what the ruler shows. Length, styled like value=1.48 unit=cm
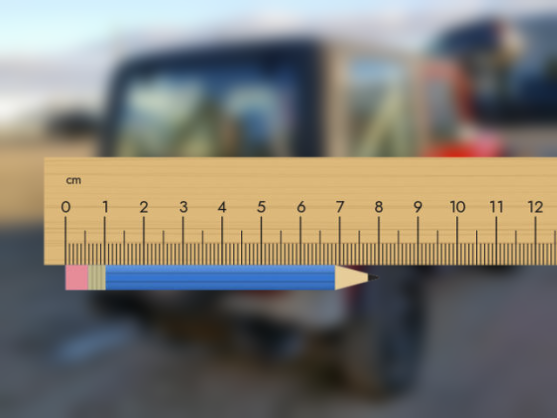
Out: value=8 unit=cm
